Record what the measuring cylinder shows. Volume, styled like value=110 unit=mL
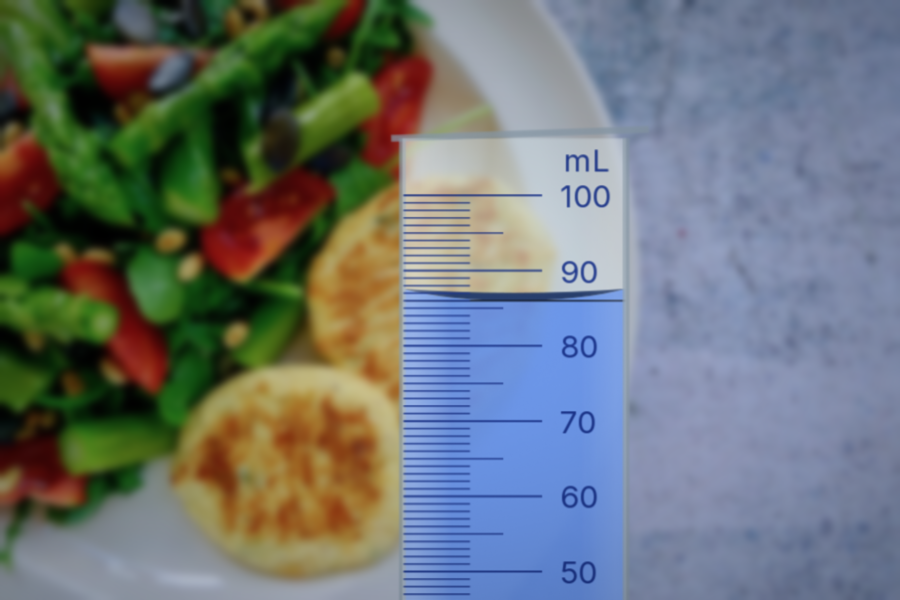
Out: value=86 unit=mL
